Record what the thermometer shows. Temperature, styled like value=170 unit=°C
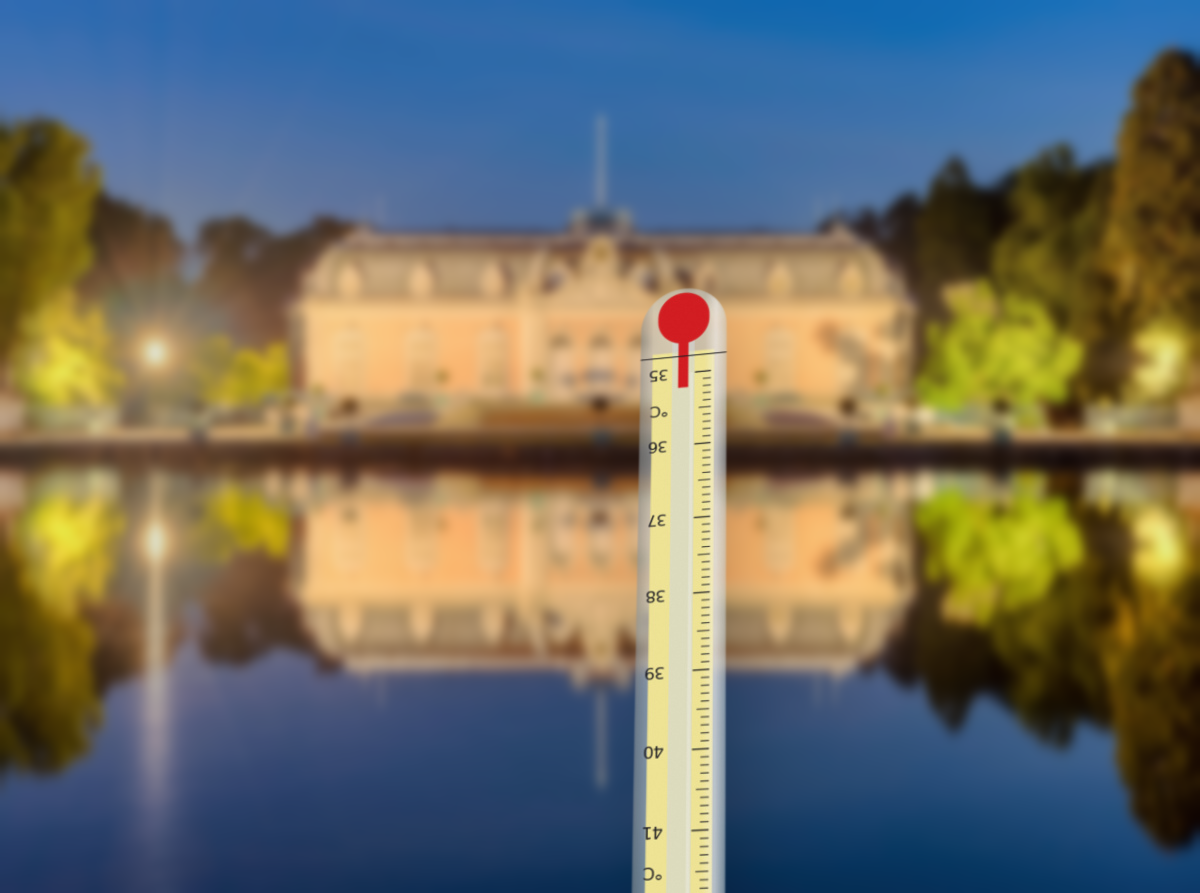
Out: value=35.2 unit=°C
